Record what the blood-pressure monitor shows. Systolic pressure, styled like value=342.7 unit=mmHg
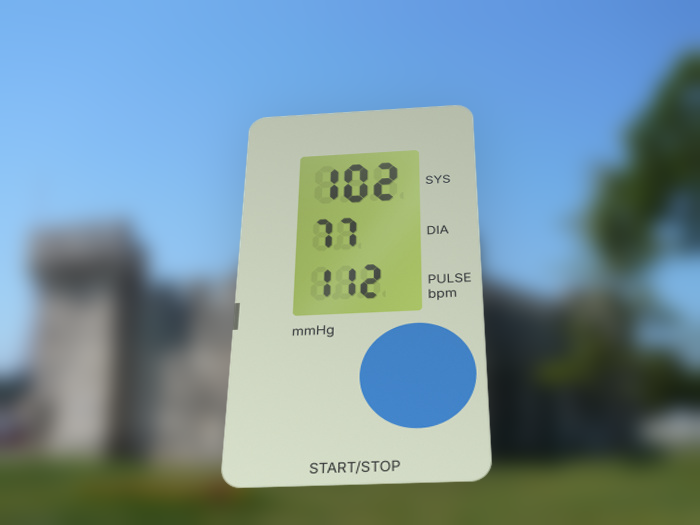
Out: value=102 unit=mmHg
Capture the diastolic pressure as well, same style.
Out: value=77 unit=mmHg
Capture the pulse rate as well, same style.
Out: value=112 unit=bpm
